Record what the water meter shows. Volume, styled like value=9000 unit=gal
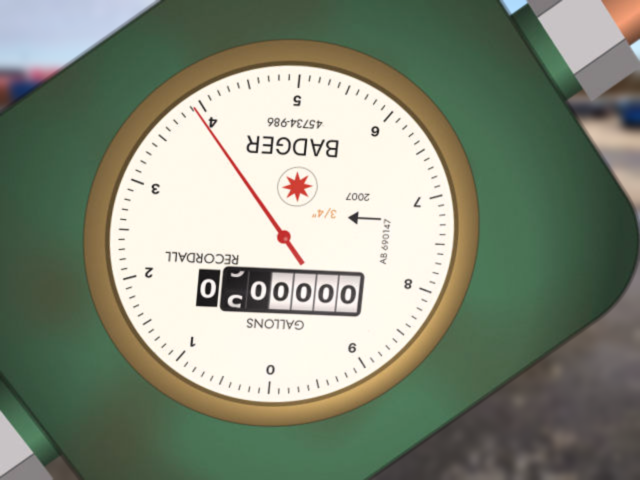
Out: value=53.9 unit=gal
